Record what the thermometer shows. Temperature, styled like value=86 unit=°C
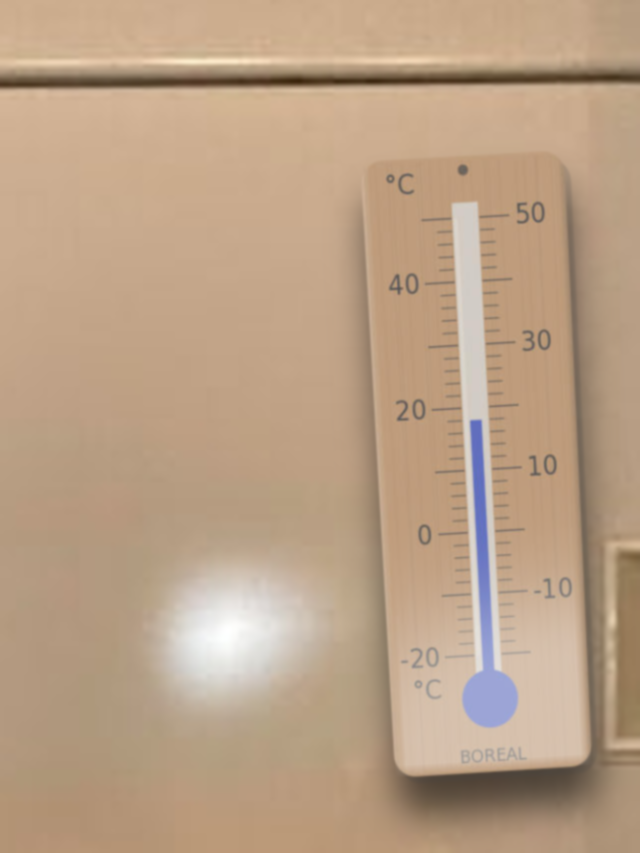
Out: value=18 unit=°C
